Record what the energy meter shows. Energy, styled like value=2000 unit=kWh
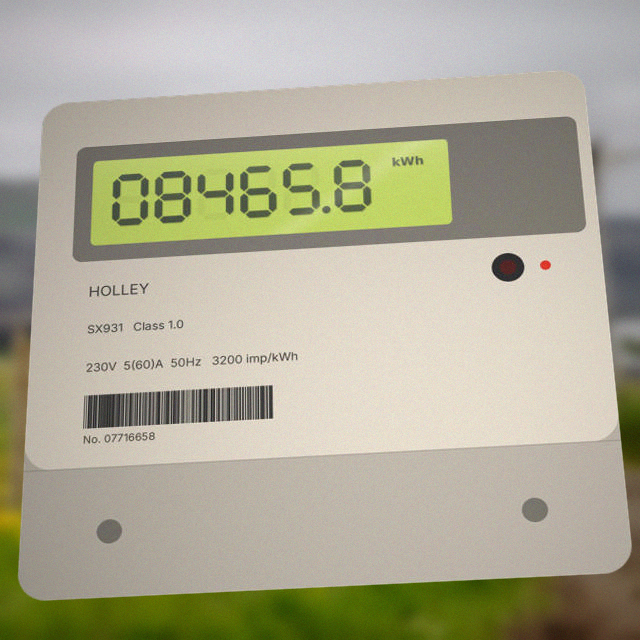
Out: value=8465.8 unit=kWh
